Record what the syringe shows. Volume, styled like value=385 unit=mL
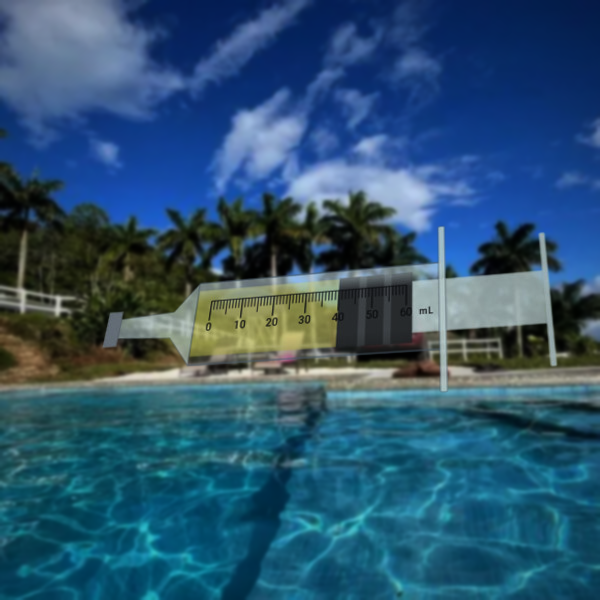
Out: value=40 unit=mL
